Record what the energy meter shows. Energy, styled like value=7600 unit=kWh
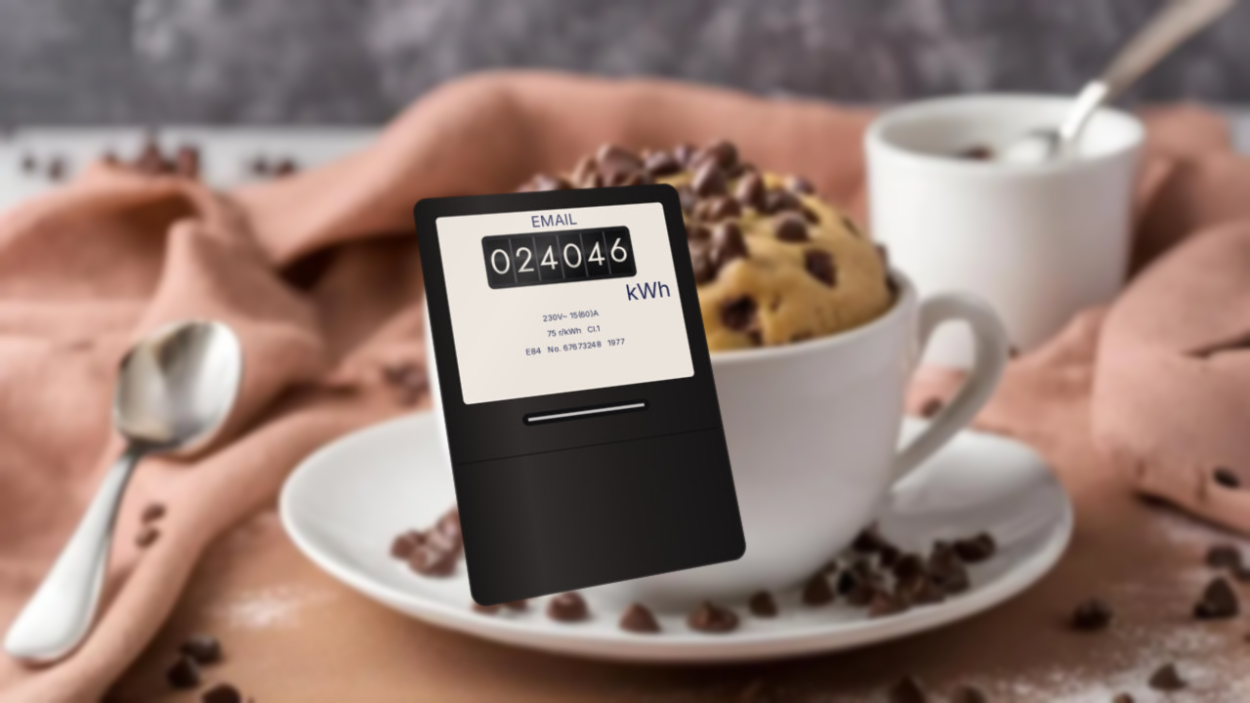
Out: value=24046 unit=kWh
